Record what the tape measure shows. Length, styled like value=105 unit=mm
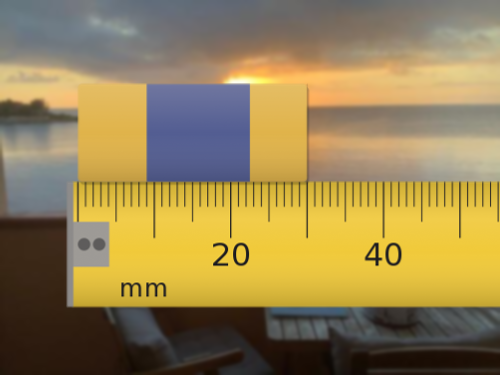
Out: value=30 unit=mm
